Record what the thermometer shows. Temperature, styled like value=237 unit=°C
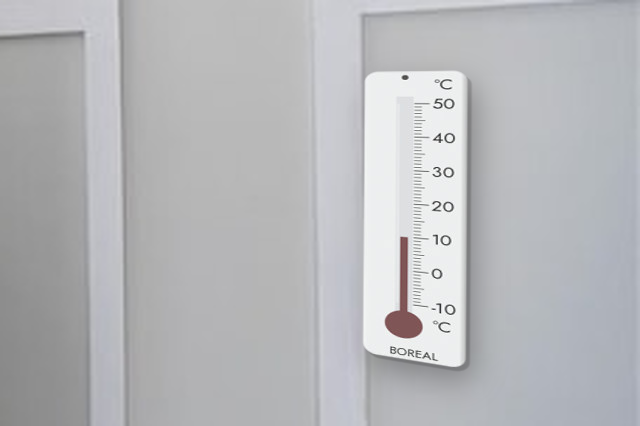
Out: value=10 unit=°C
